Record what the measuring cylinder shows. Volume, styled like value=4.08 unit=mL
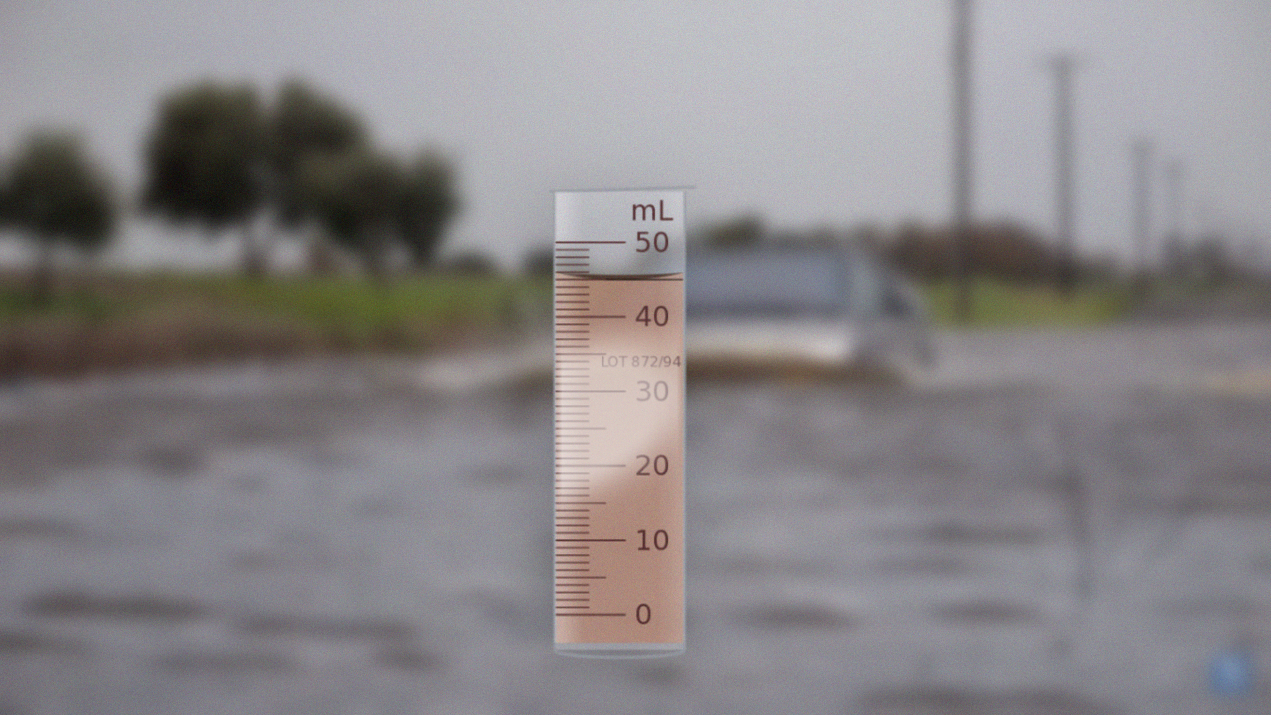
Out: value=45 unit=mL
